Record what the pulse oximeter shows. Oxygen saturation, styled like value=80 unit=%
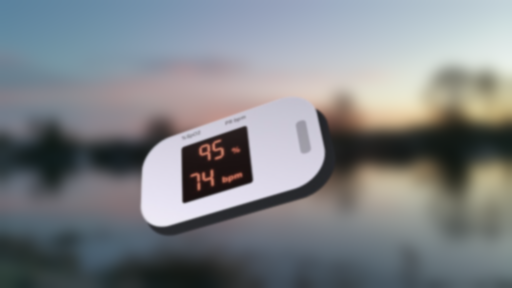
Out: value=95 unit=%
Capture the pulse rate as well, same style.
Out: value=74 unit=bpm
